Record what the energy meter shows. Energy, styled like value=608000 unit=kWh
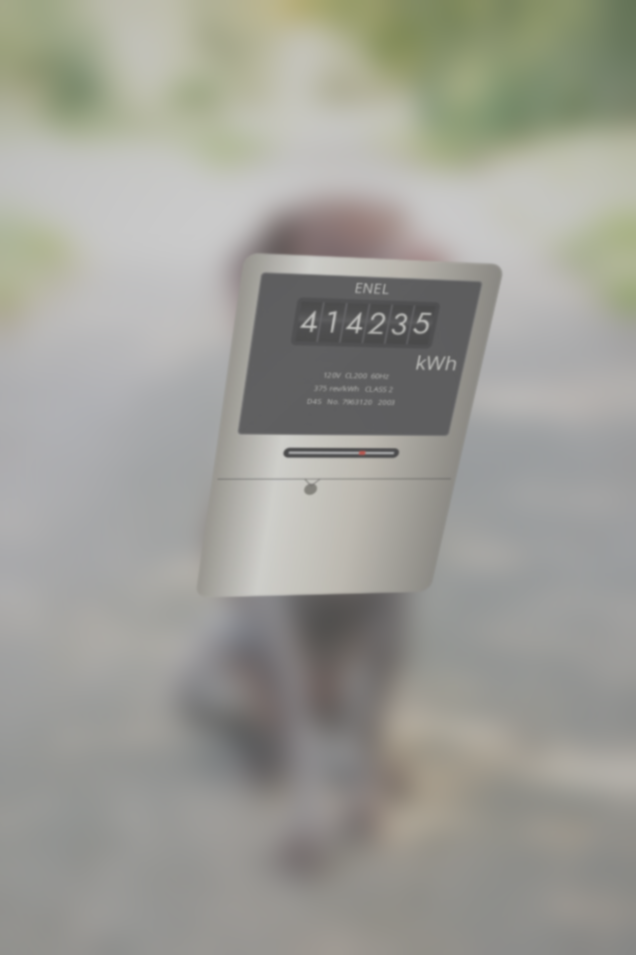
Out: value=414235 unit=kWh
